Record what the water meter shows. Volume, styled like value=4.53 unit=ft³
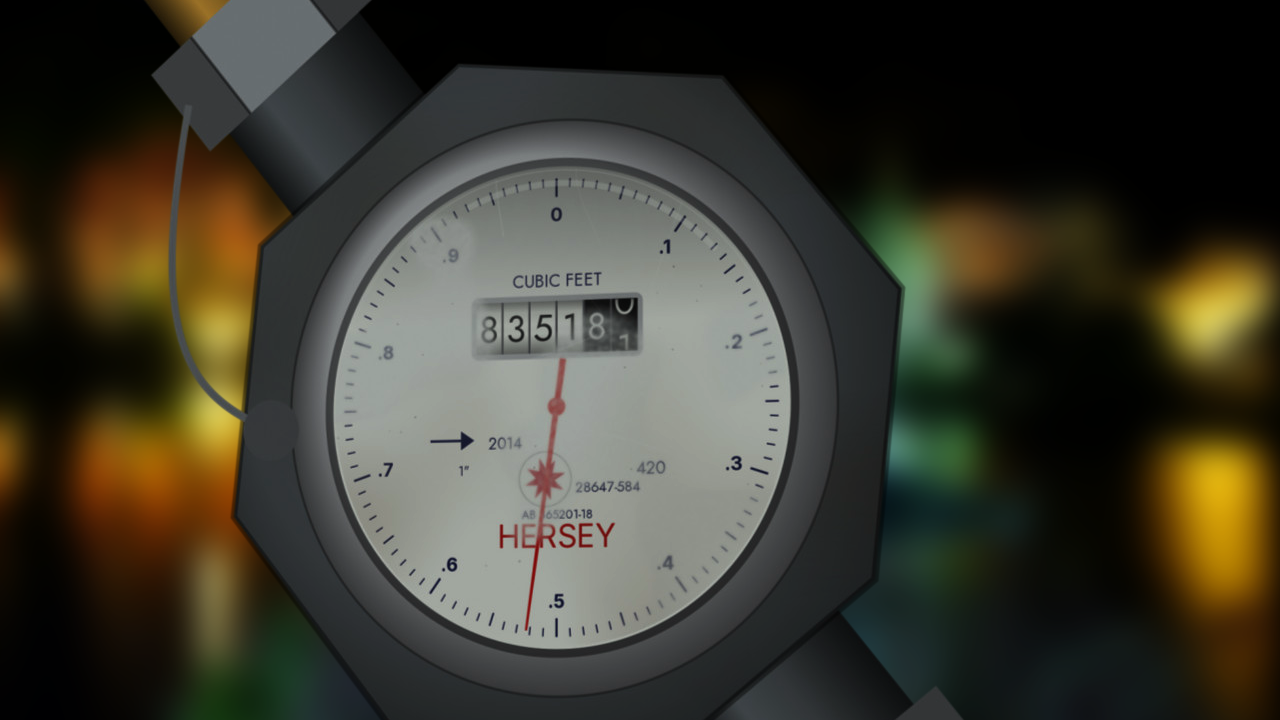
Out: value=835180.52 unit=ft³
